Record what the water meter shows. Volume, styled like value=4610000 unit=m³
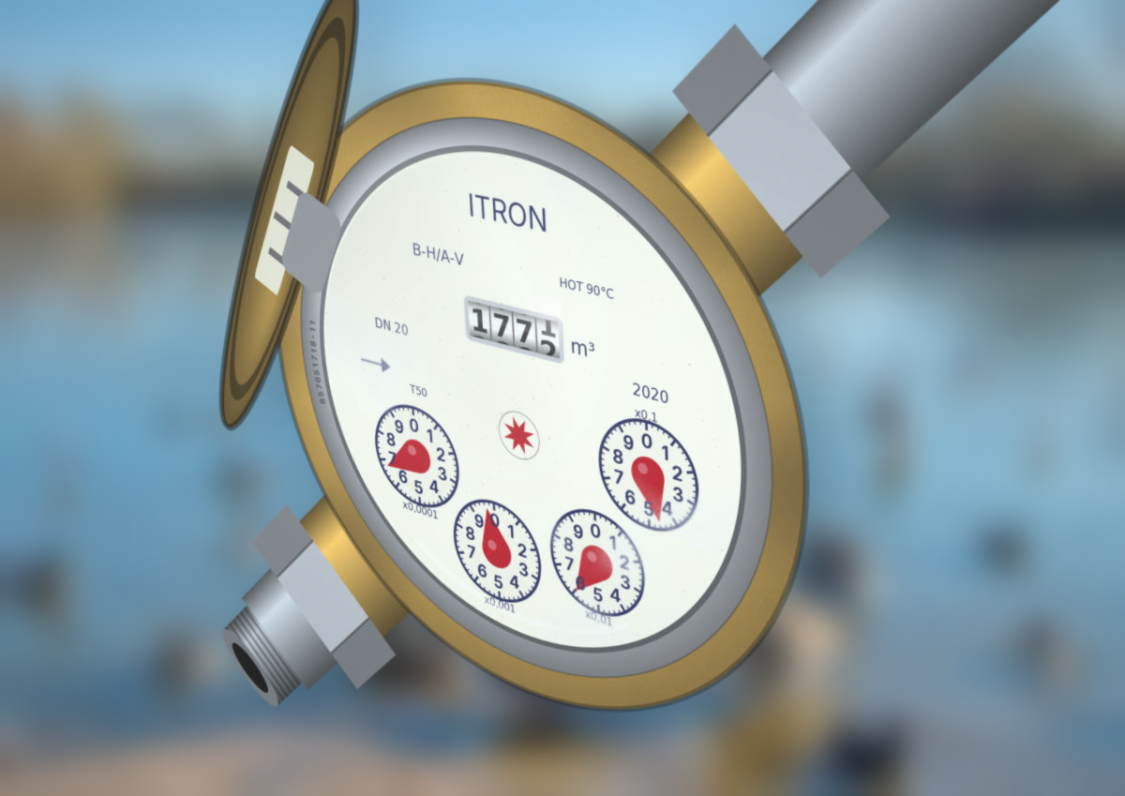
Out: value=1771.4596 unit=m³
